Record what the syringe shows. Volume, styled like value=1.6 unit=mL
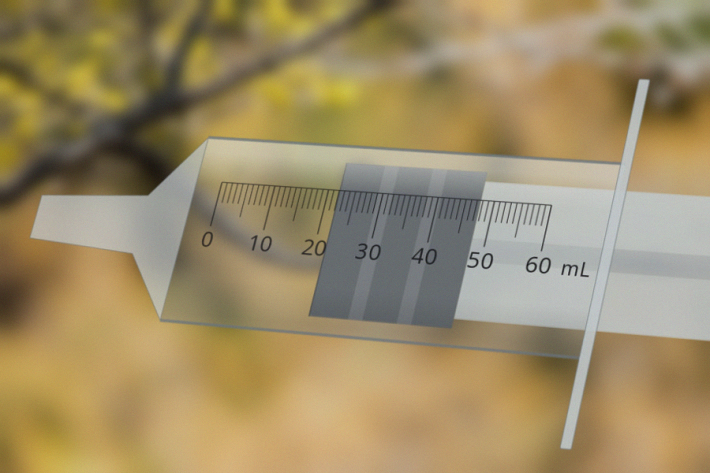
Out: value=22 unit=mL
